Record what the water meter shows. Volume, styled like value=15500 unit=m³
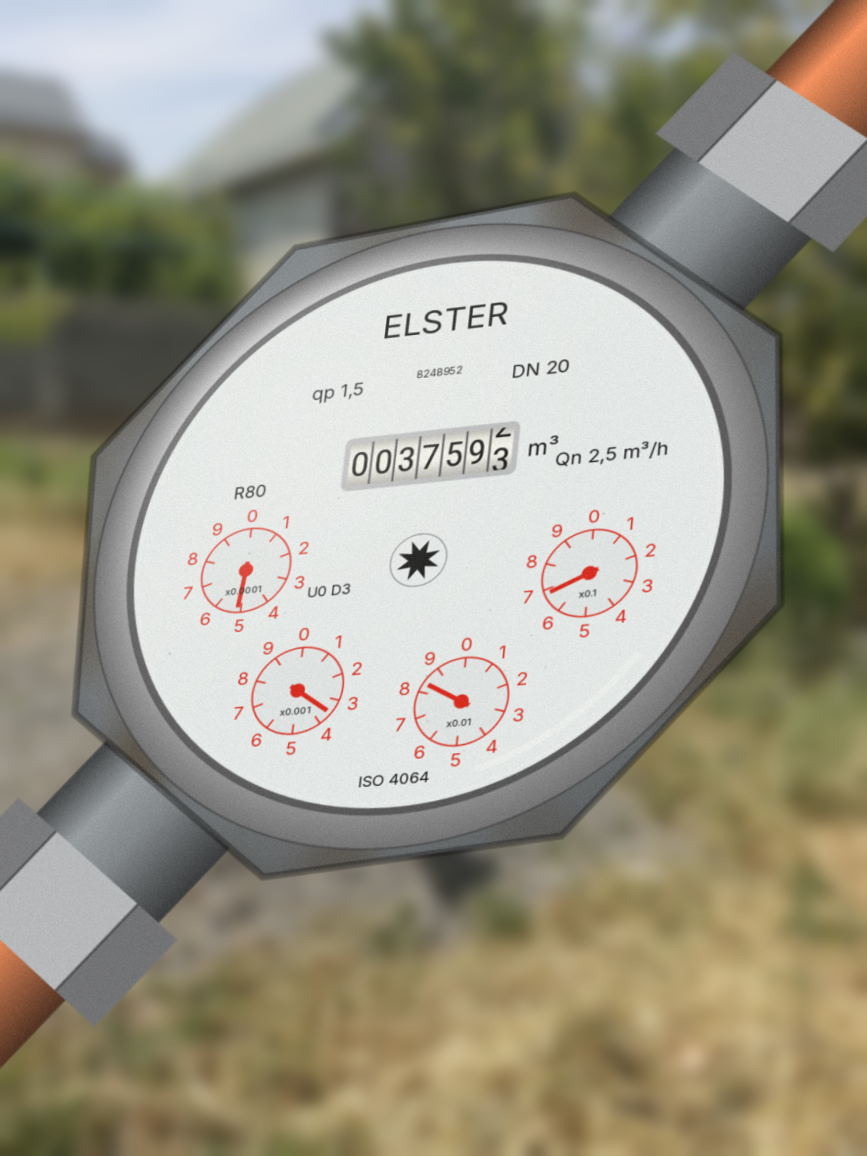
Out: value=37592.6835 unit=m³
